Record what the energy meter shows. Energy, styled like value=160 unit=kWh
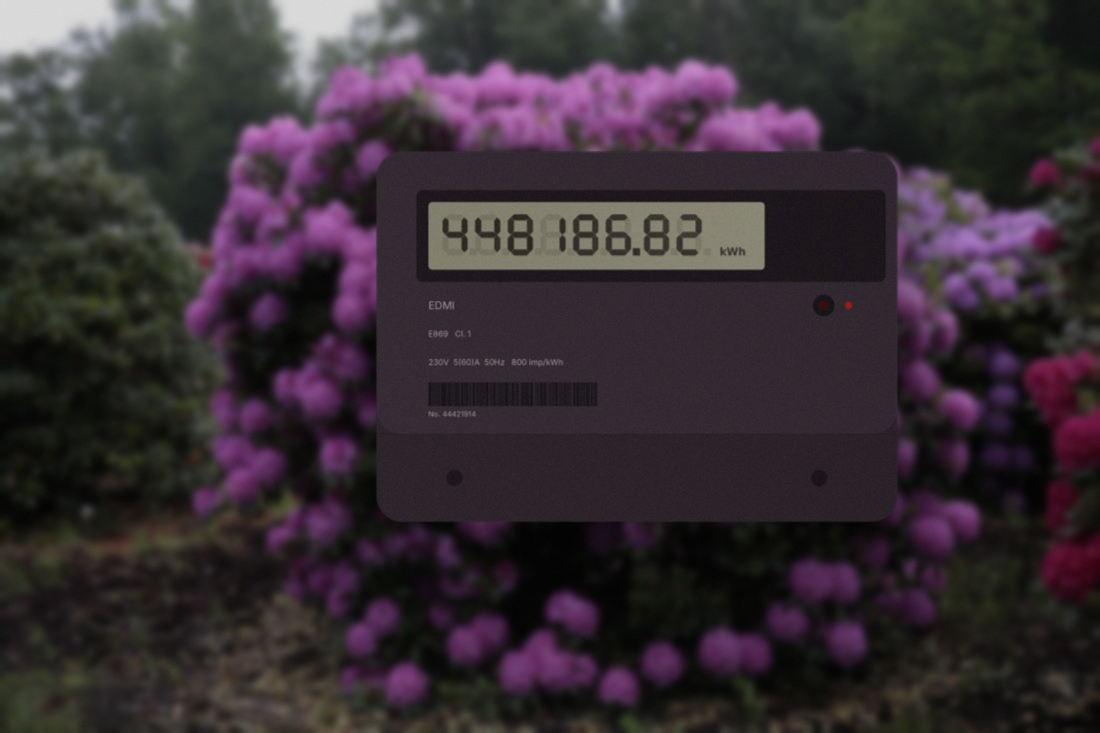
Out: value=448186.82 unit=kWh
